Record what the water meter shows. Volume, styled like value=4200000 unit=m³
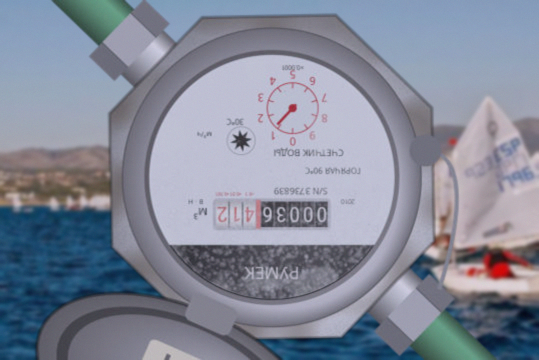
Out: value=36.4121 unit=m³
